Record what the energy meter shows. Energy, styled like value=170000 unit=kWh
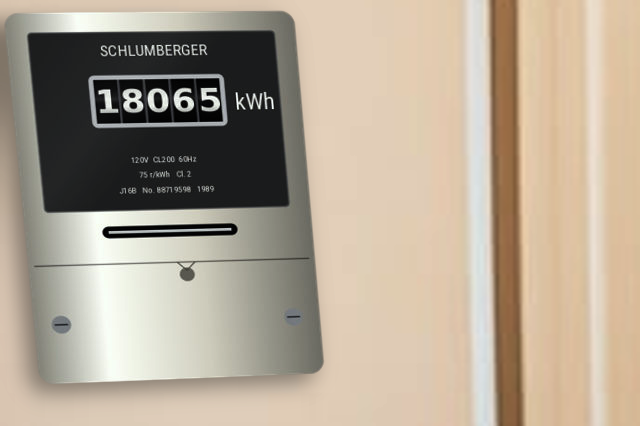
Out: value=18065 unit=kWh
